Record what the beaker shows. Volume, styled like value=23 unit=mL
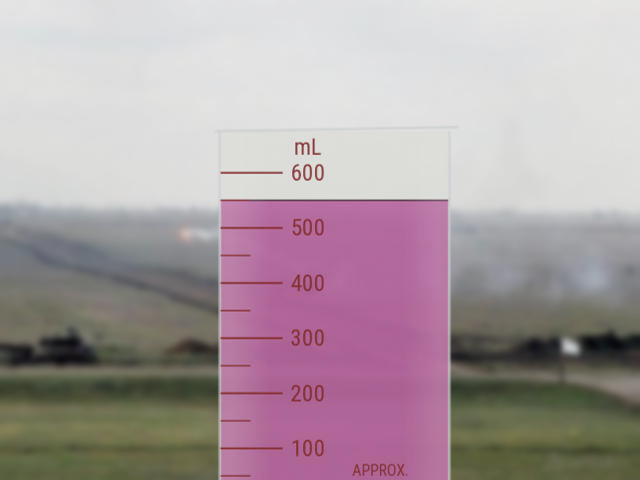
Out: value=550 unit=mL
